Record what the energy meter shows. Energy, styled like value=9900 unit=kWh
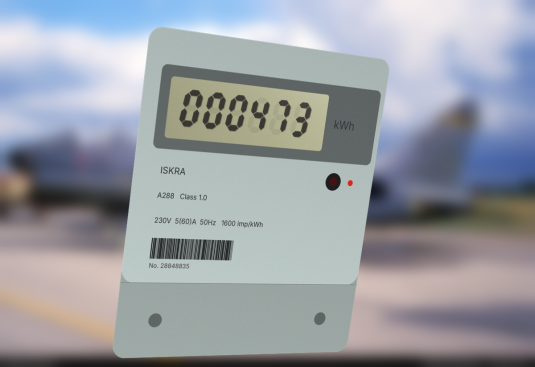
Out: value=473 unit=kWh
